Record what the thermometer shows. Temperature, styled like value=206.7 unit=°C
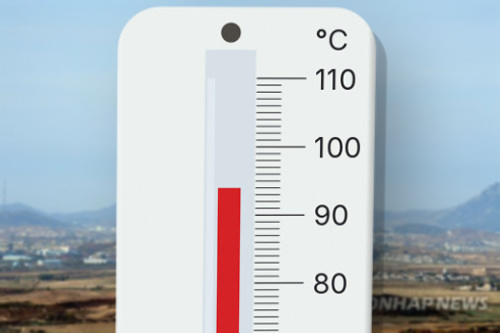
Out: value=94 unit=°C
